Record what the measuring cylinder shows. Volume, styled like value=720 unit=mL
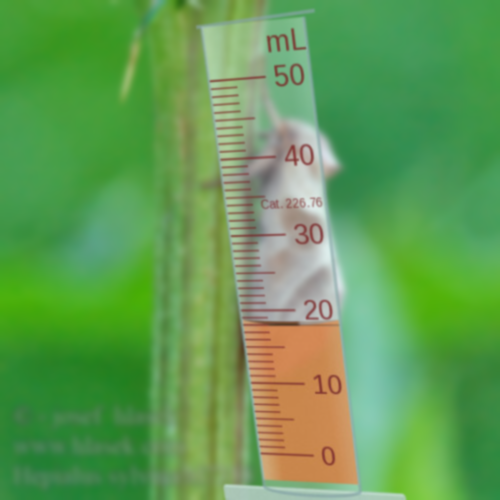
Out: value=18 unit=mL
